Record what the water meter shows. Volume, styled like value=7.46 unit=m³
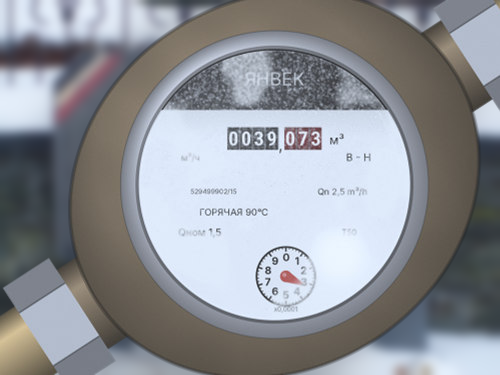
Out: value=39.0733 unit=m³
